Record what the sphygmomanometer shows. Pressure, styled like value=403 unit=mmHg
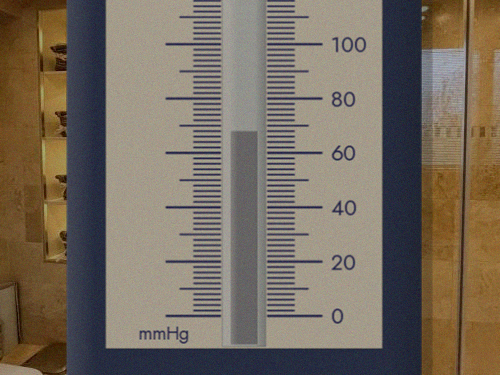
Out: value=68 unit=mmHg
